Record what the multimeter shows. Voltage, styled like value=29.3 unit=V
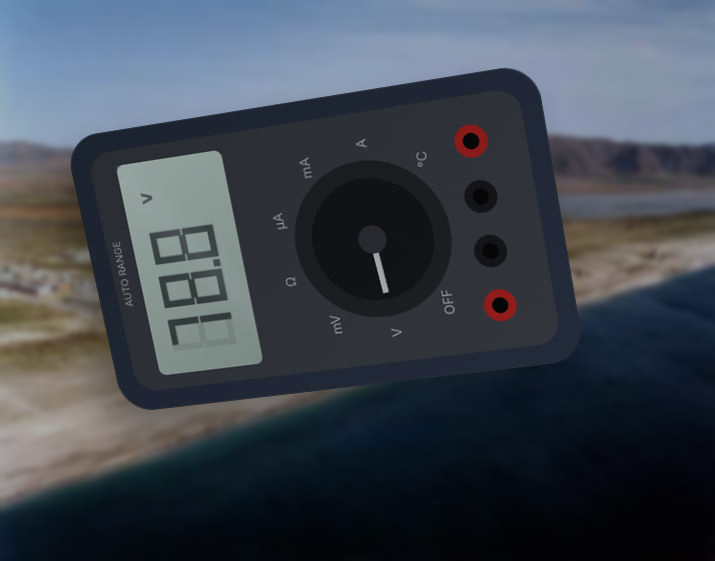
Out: value=78.8 unit=V
